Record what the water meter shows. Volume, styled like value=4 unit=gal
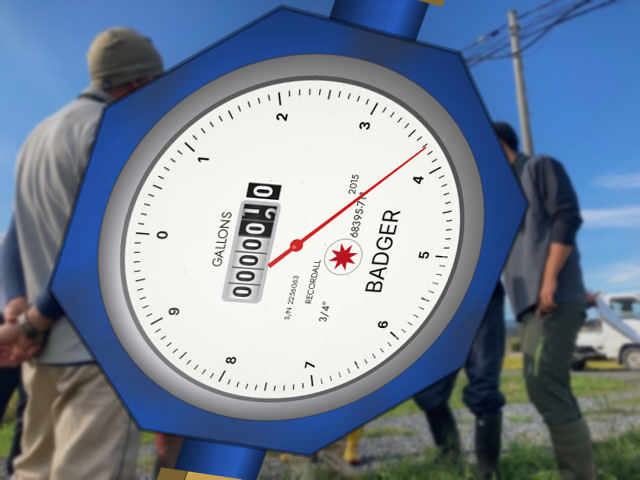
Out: value=13.7 unit=gal
